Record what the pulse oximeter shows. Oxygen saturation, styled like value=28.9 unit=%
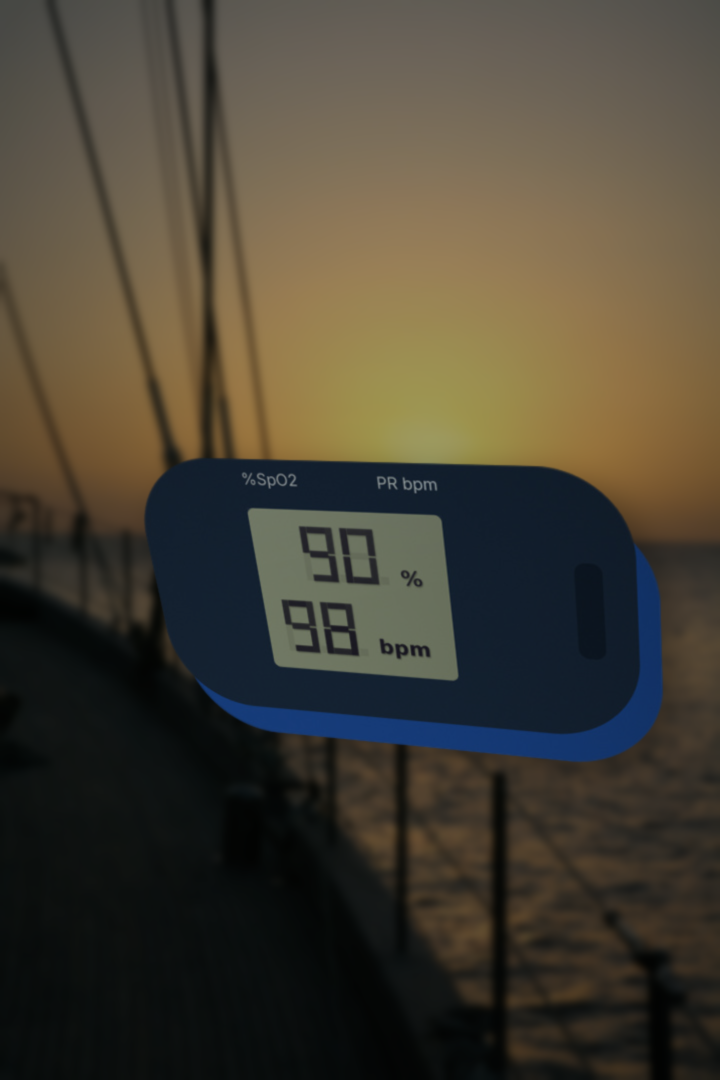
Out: value=90 unit=%
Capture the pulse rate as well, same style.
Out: value=98 unit=bpm
